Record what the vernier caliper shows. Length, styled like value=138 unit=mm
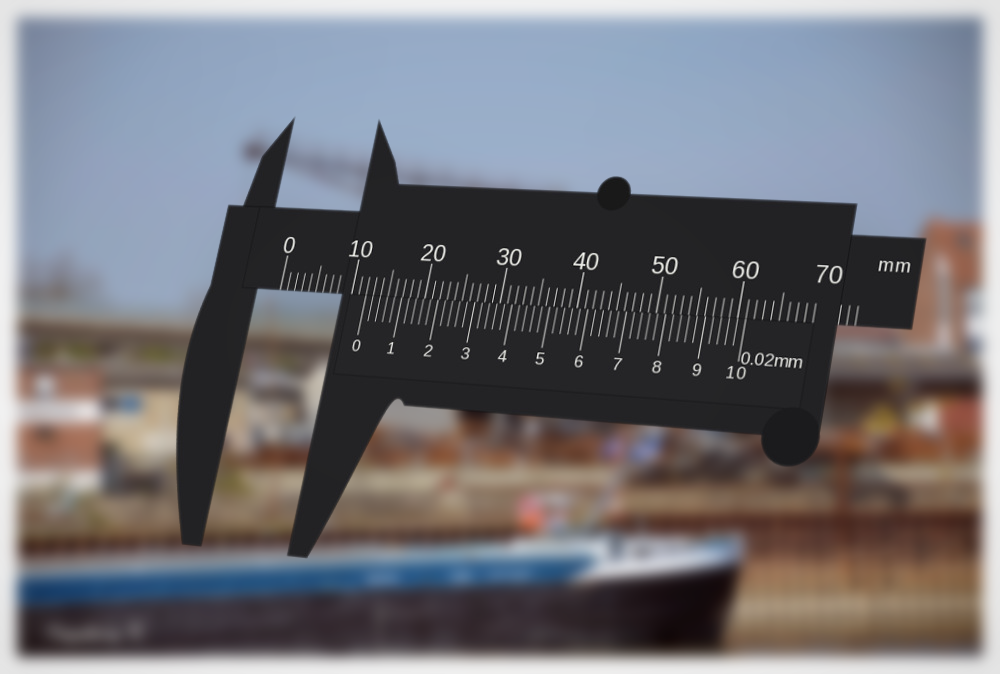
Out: value=12.0 unit=mm
